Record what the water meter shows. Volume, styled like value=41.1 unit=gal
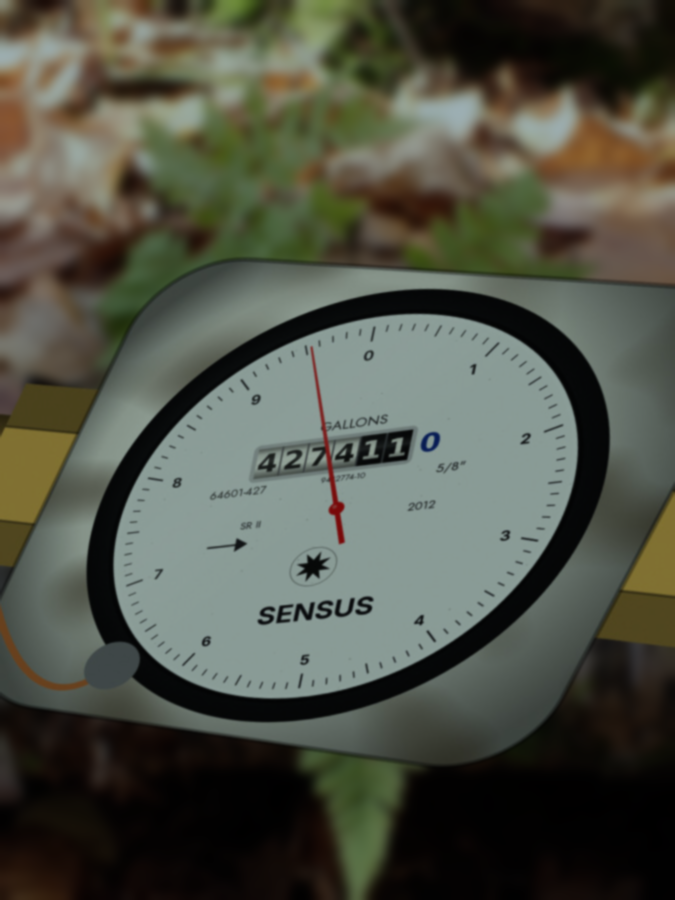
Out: value=4274109.5 unit=gal
